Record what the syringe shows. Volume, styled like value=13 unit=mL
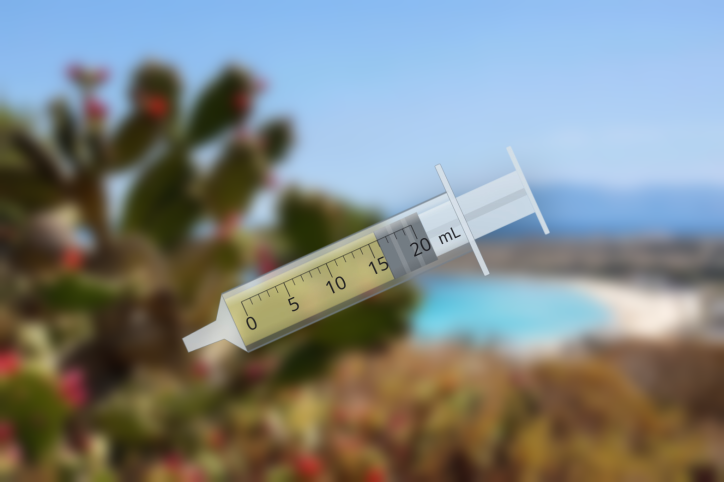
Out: value=16 unit=mL
